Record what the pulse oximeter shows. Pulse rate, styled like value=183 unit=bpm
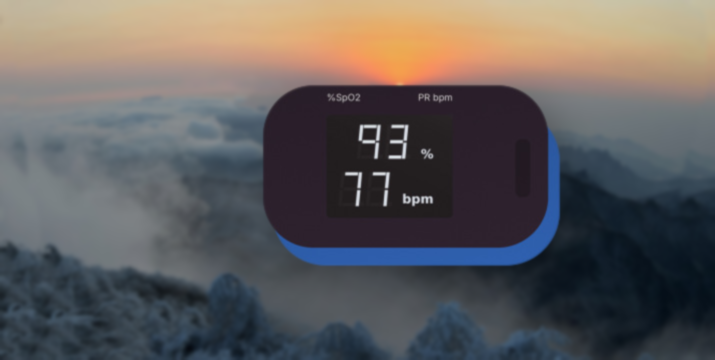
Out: value=77 unit=bpm
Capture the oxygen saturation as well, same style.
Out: value=93 unit=%
